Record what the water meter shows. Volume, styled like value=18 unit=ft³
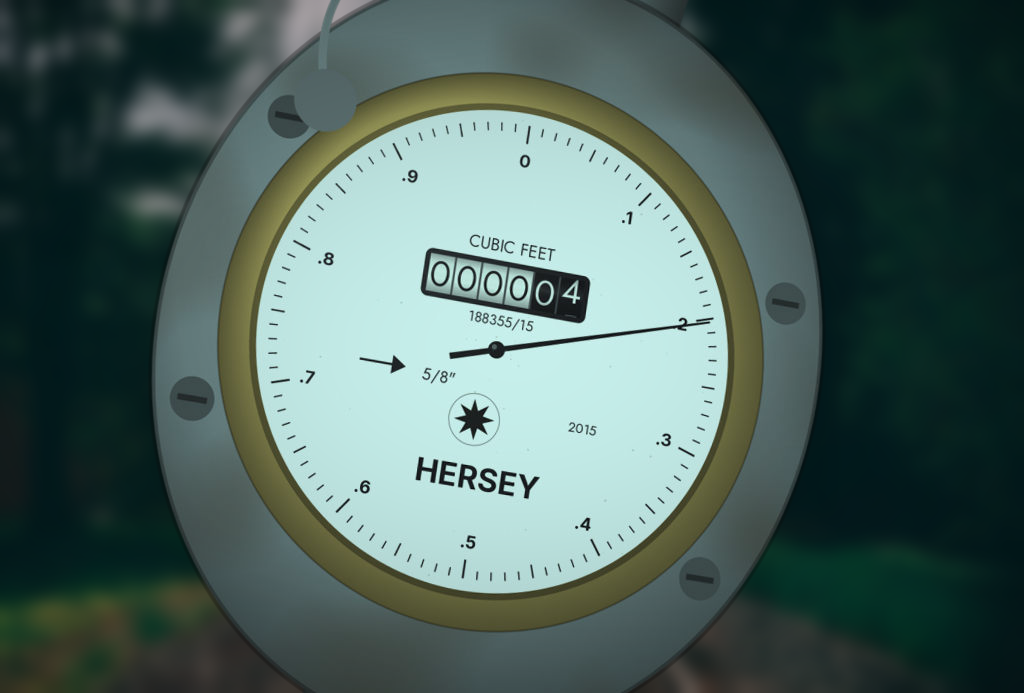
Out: value=4.20 unit=ft³
